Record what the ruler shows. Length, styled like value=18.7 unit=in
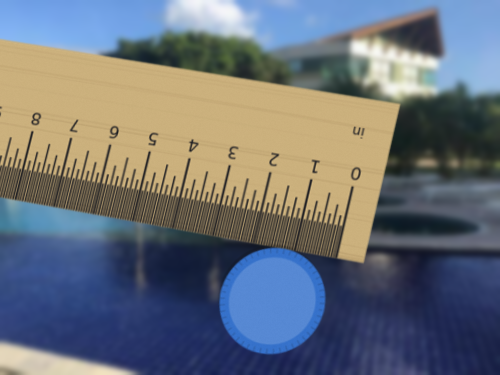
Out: value=2.5 unit=in
